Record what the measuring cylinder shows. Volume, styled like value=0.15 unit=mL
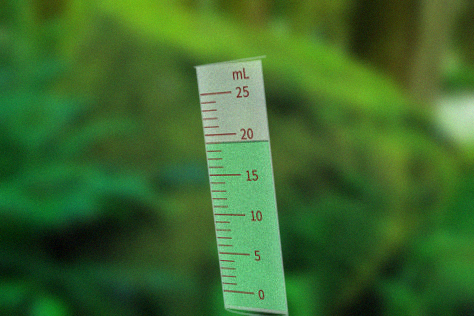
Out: value=19 unit=mL
